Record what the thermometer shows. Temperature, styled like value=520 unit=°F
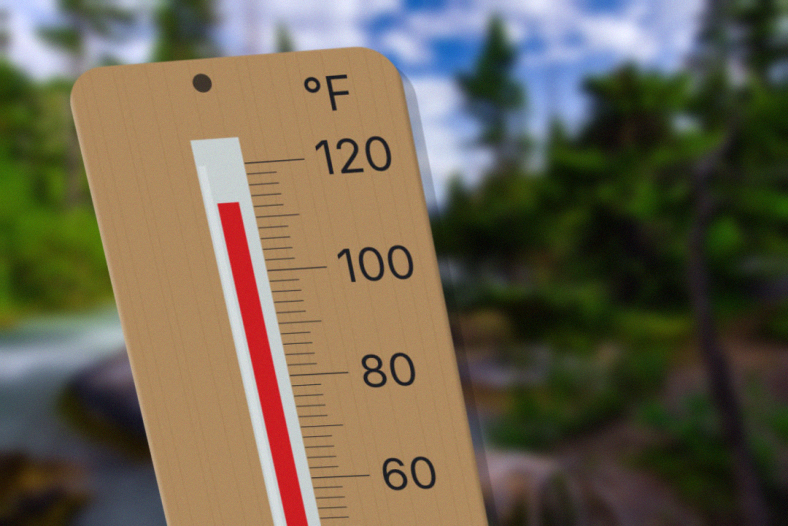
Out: value=113 unit=°F
